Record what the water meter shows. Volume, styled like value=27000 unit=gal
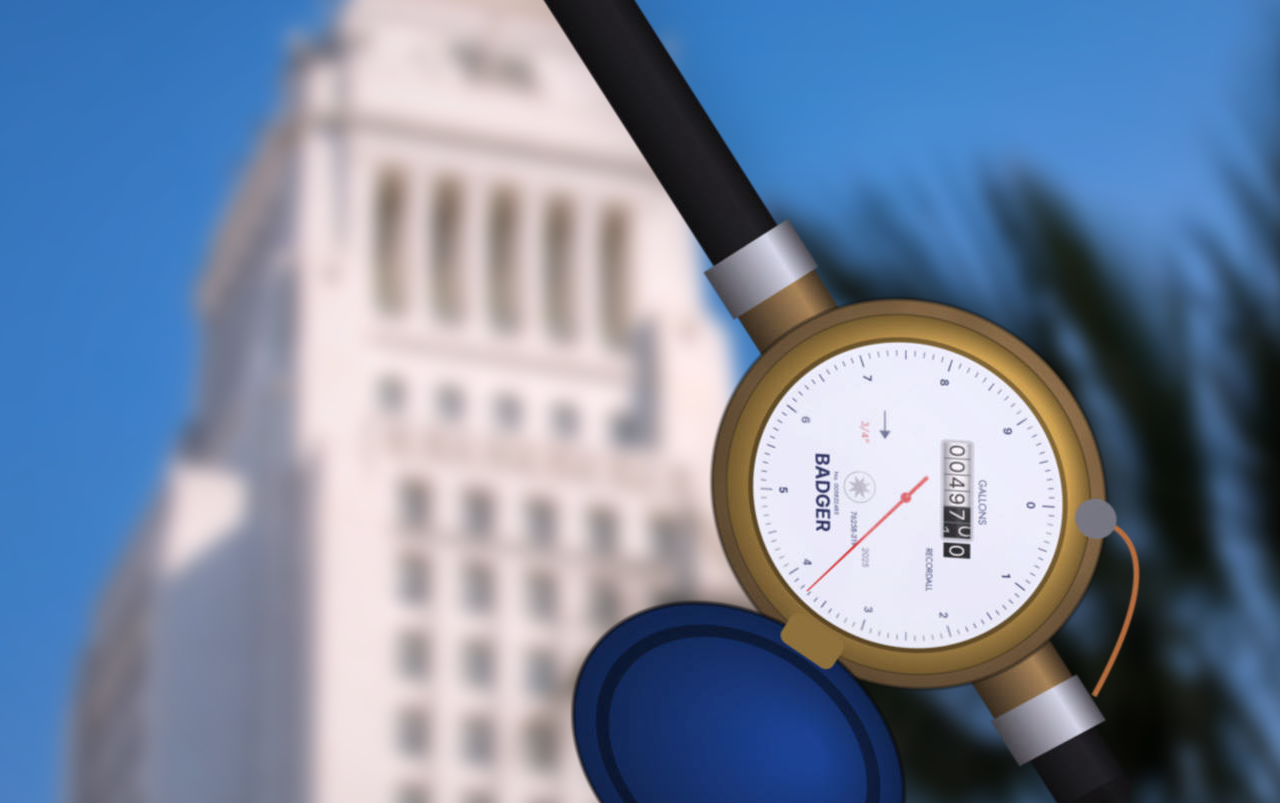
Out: value=49703.7 unit=gal
